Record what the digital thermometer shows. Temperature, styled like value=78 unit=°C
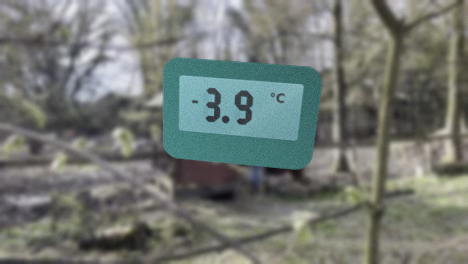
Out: value=-3.9 unit=°C
